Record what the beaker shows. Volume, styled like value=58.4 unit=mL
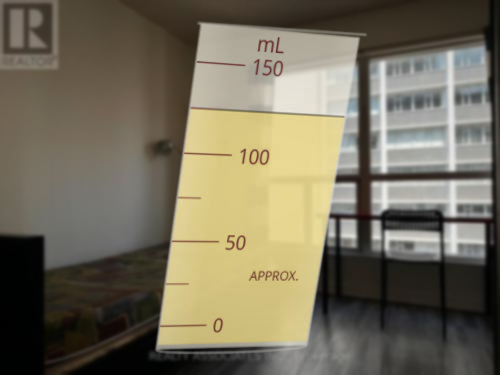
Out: value=125 unit=mL
